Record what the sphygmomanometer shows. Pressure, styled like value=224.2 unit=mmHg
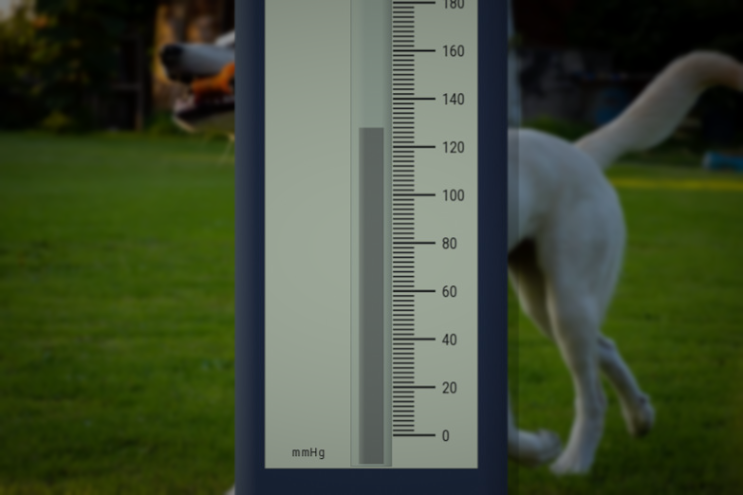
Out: value=128 unit=mmHg
